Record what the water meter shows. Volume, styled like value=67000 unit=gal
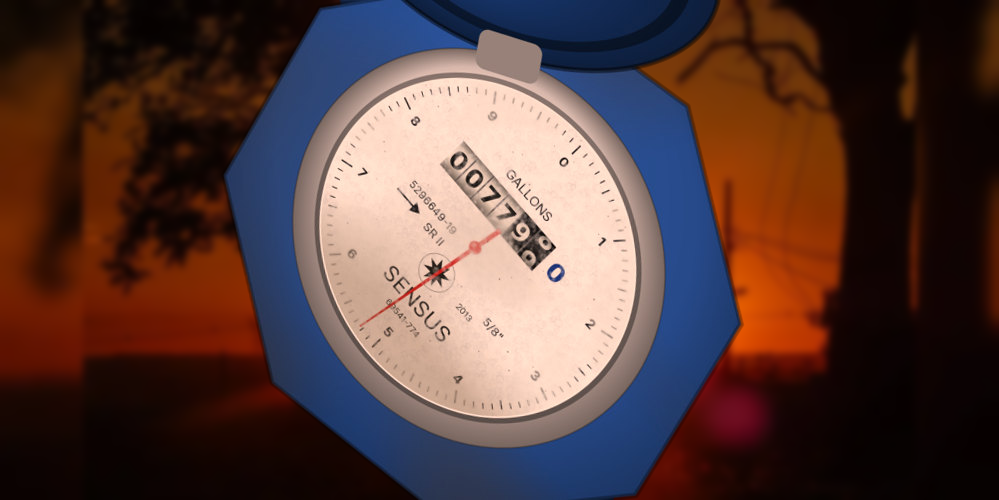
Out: value=77985.2 unit=gal
